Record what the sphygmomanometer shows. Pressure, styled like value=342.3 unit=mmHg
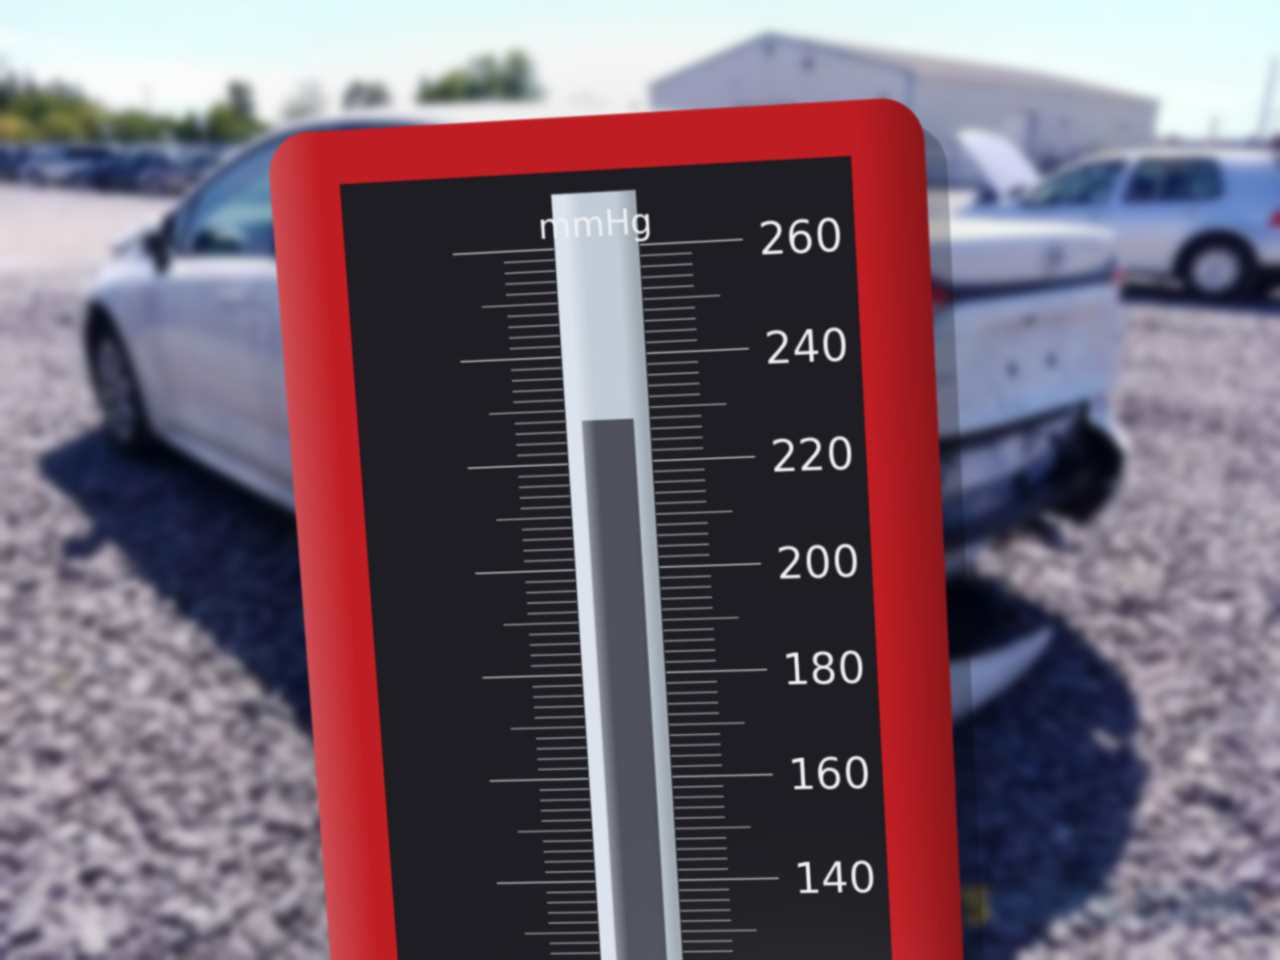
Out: value=228 unit=mmHg
